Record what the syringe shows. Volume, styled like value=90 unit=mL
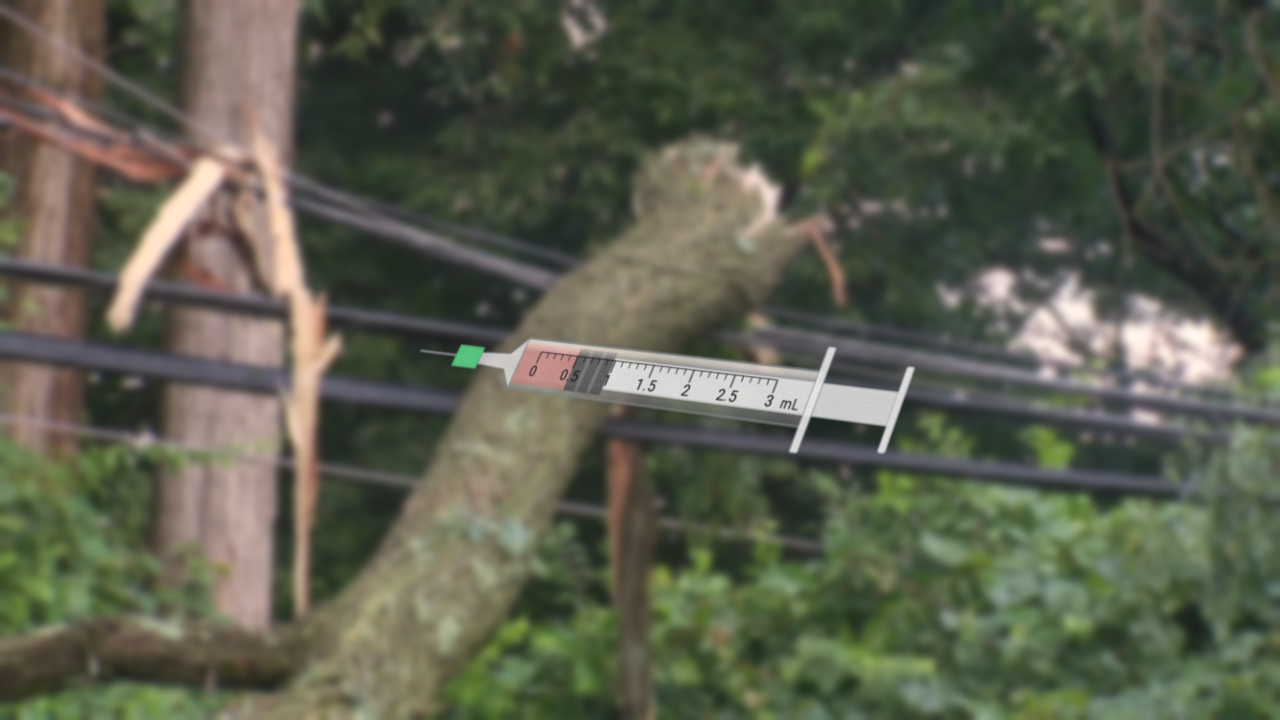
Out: value=0.5 unit=mL
